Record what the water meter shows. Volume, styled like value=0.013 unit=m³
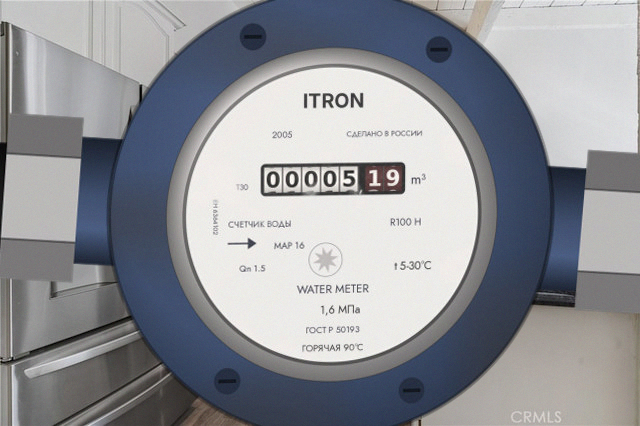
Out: value=5.19 unit=m³
